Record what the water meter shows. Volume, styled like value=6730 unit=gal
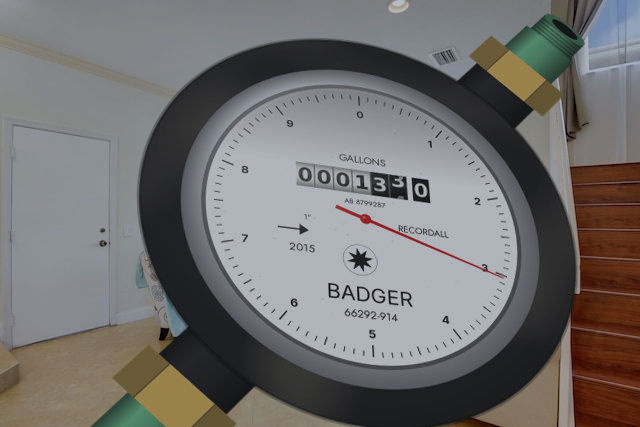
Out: value=1333.0 unit=gal
